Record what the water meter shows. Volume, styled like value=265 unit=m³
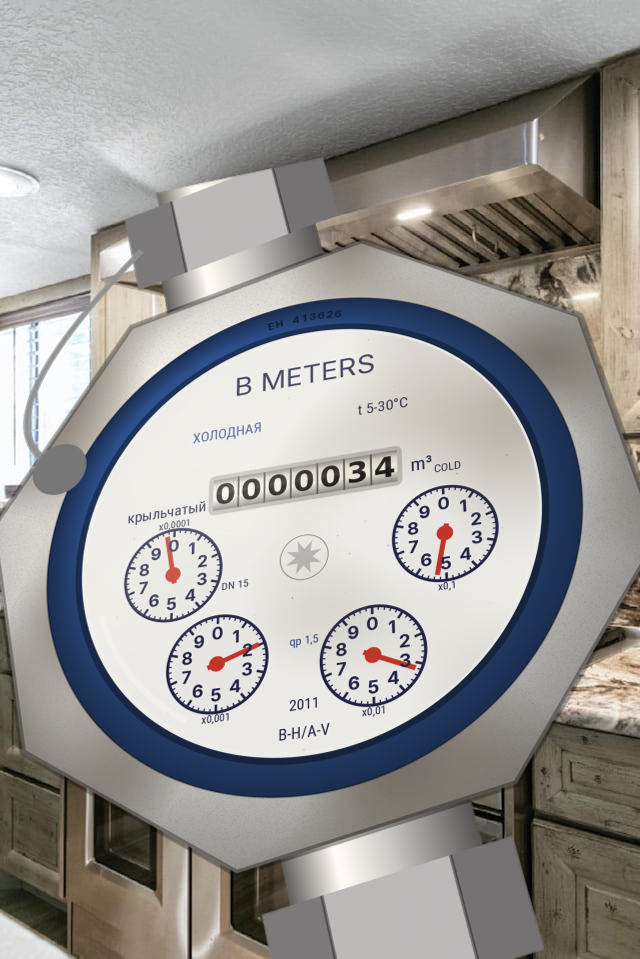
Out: value=34.5319 unit=m³
